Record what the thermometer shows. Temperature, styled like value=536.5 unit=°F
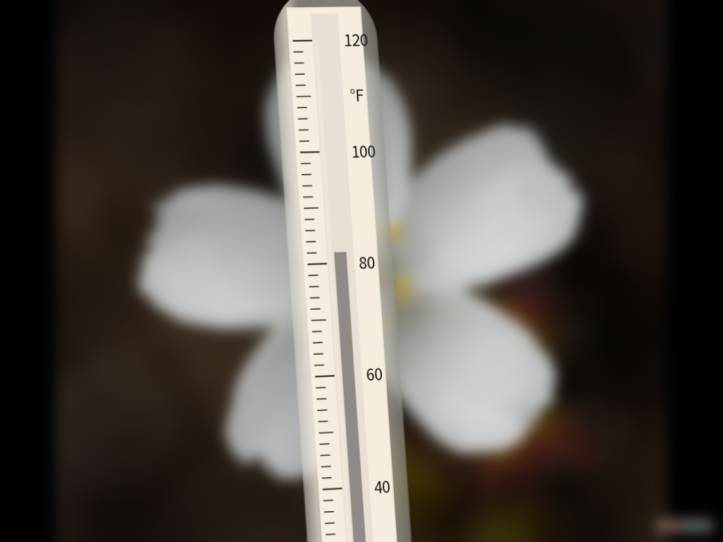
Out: value=82 unit=°F
